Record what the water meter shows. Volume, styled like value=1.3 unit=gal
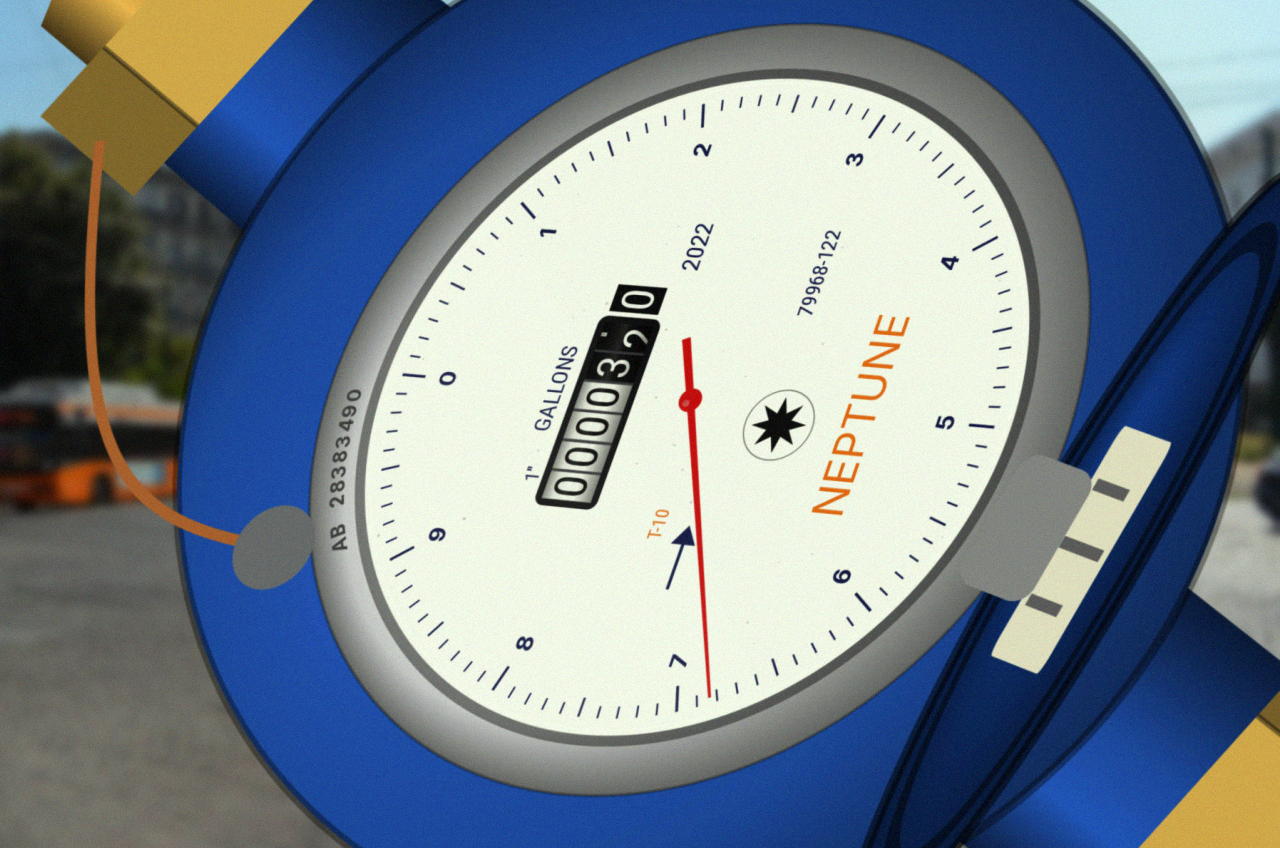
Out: value=316.8 unit=gal
